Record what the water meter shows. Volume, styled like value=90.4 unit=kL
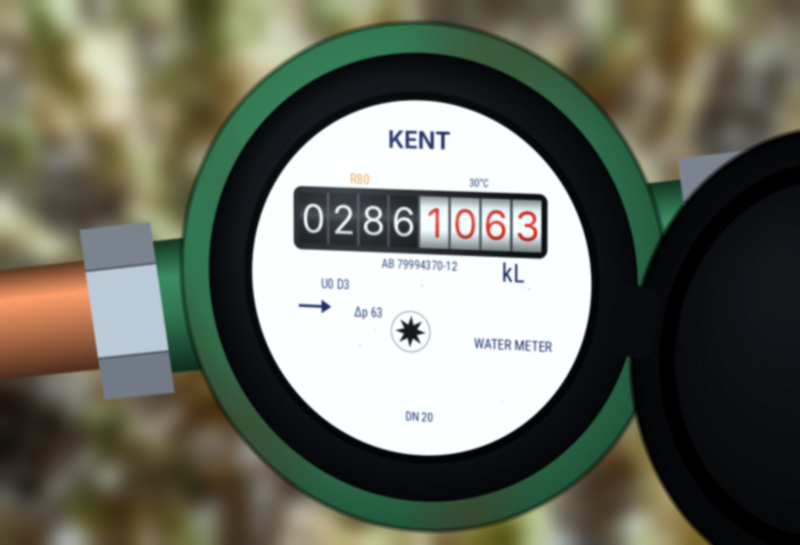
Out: value=286.1063 unit=kL
